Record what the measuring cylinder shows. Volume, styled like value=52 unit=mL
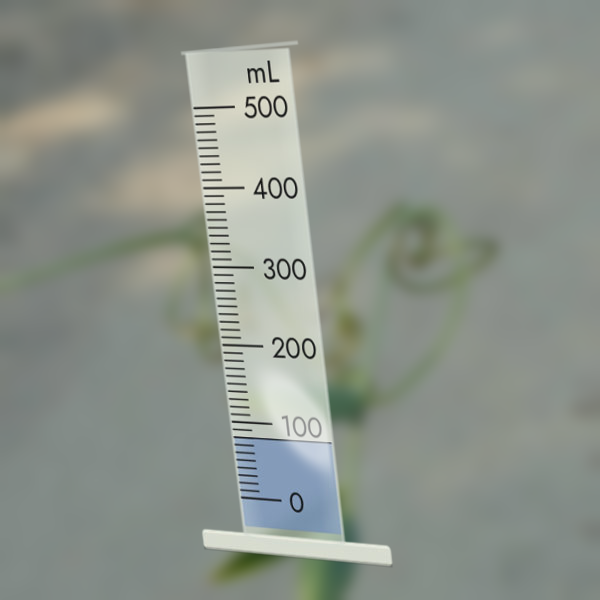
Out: value=80 unit=mL
